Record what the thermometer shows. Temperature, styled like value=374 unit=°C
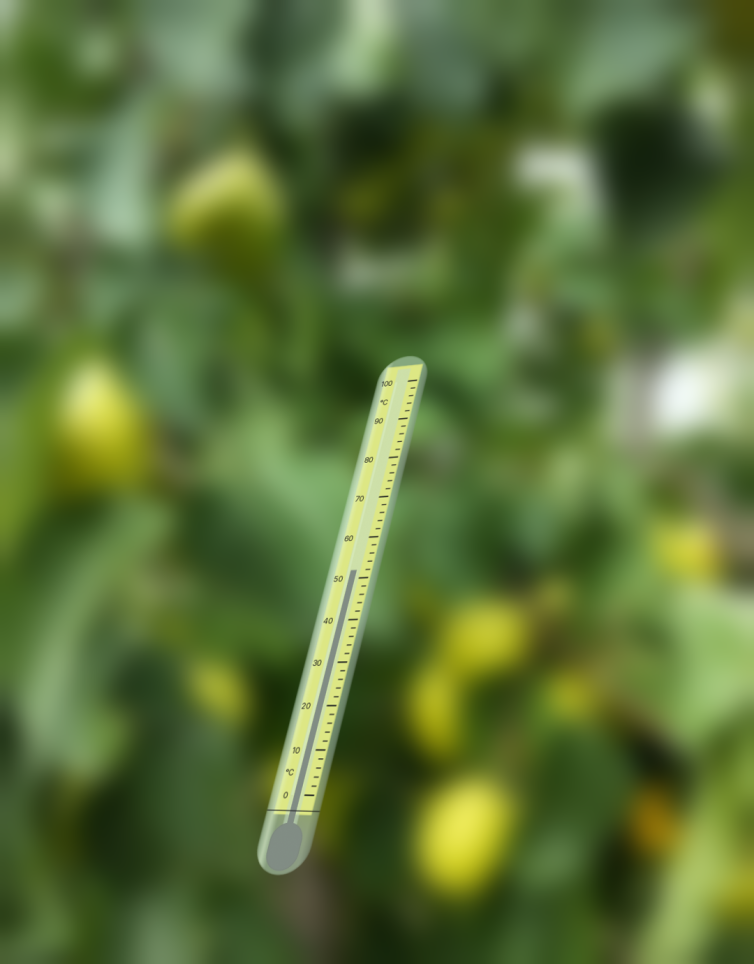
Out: value=52 unit=°C
